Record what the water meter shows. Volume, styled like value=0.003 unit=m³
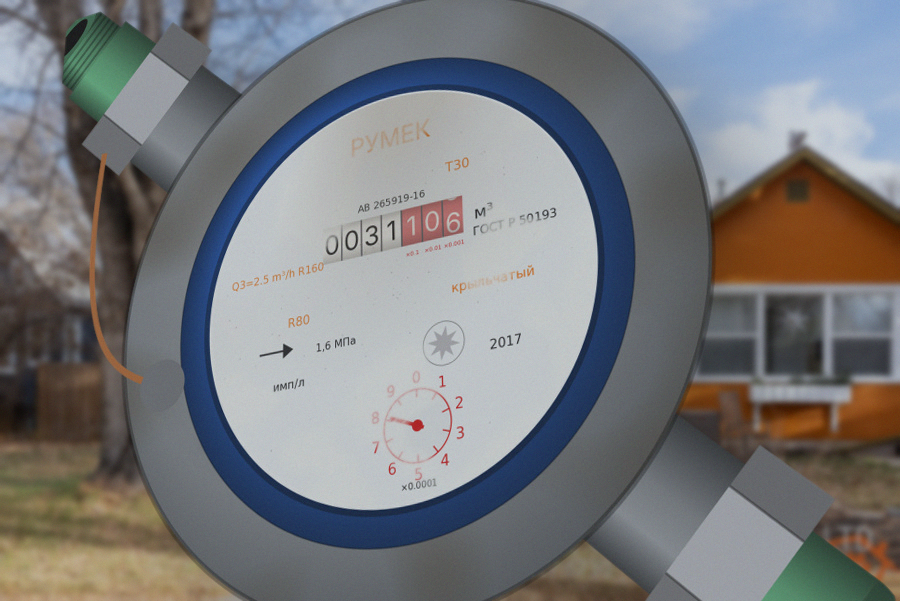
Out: value=31.1058 unit=m³
